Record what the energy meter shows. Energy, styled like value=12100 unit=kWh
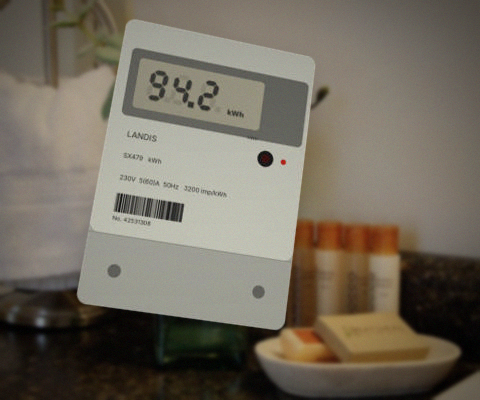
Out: value=94.2 unit=kWh
